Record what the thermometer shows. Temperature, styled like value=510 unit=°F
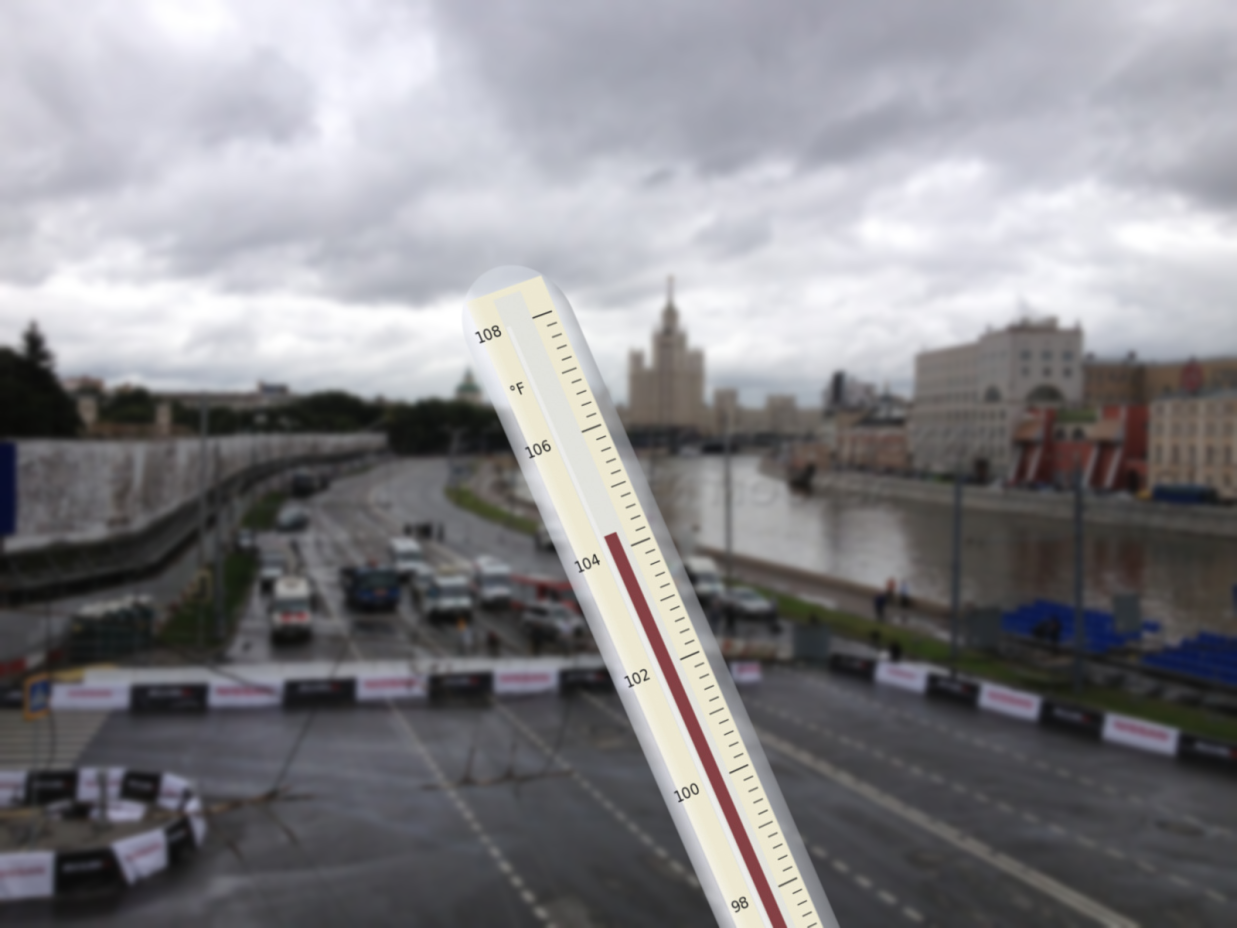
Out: value=104.3 unit=°F
